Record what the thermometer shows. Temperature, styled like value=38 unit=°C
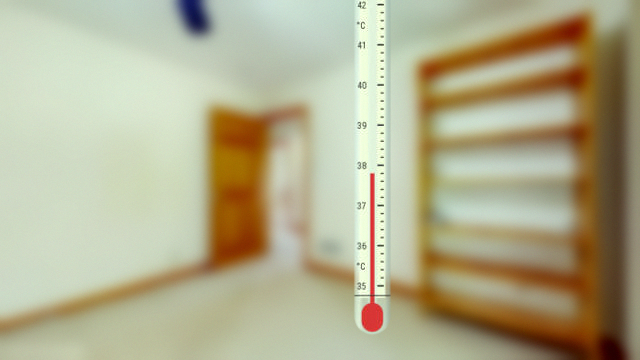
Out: value=37.8 unit=°C
